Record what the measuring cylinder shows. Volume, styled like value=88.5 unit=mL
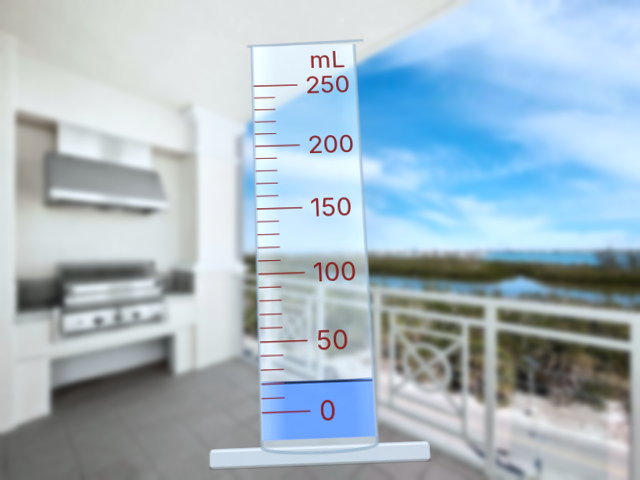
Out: value=20 unit=mL
